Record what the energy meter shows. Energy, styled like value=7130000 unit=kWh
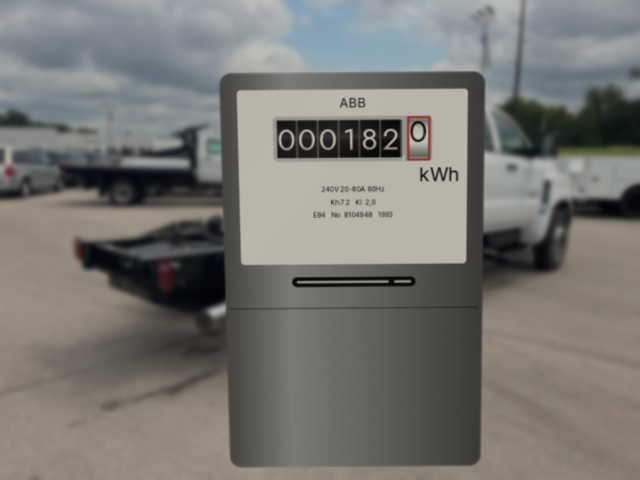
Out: value=182.0 unit=kWh
